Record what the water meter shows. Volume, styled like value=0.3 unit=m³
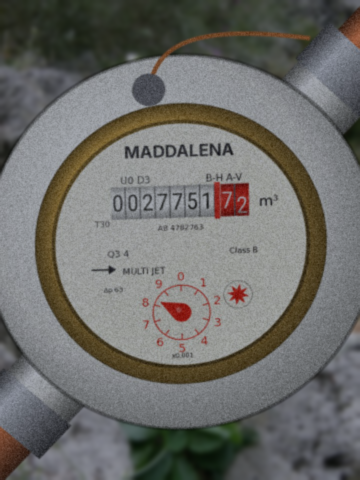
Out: value=27751.718 unit=m³
